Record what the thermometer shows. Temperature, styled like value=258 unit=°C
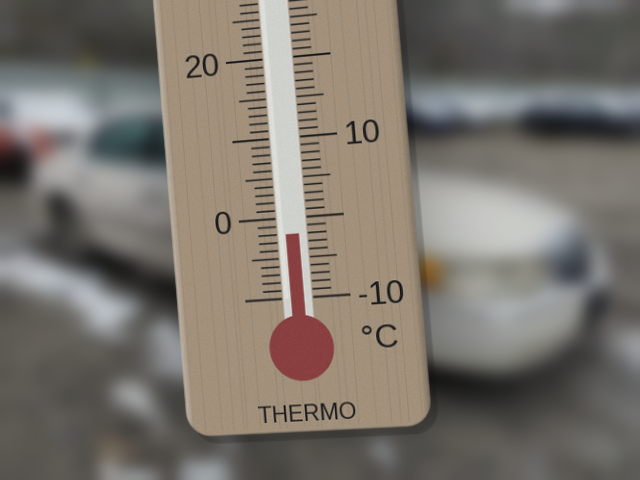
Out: value=-2 unit=°C
